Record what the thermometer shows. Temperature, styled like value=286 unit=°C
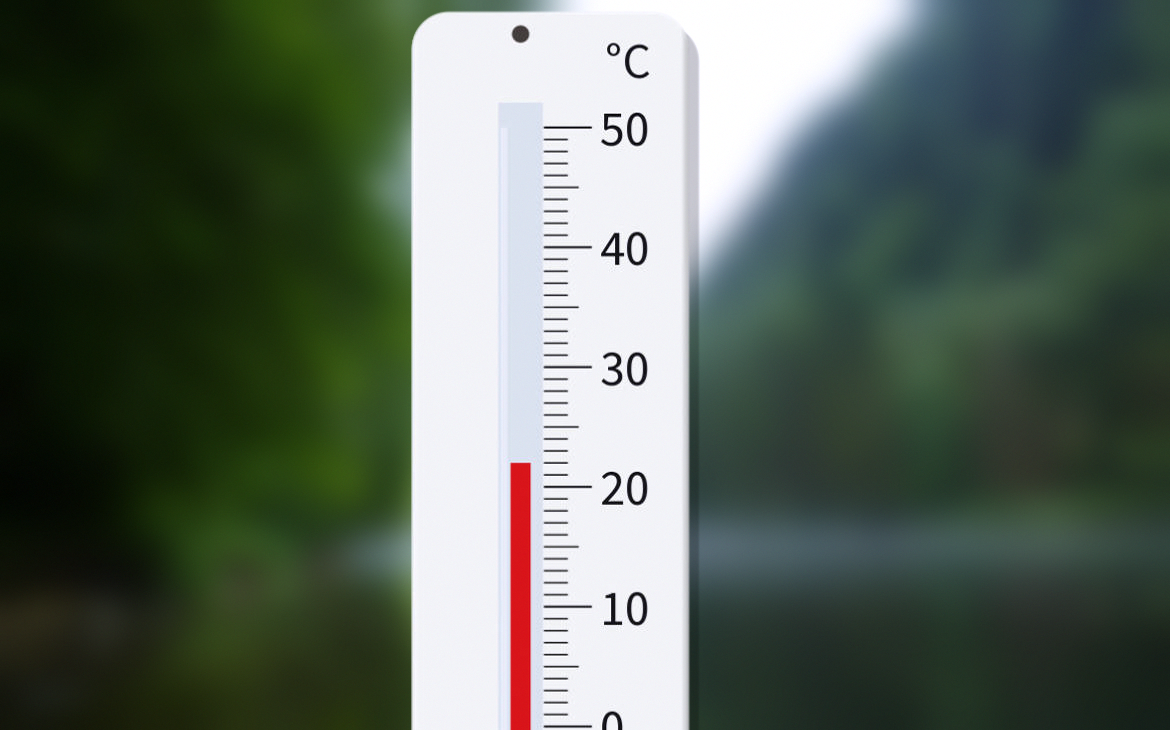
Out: value=22 unit=°C
